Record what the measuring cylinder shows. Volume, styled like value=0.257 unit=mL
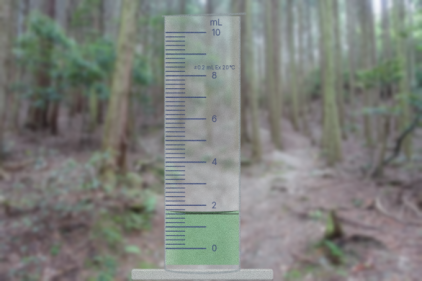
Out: value=1.6 unit=mL
